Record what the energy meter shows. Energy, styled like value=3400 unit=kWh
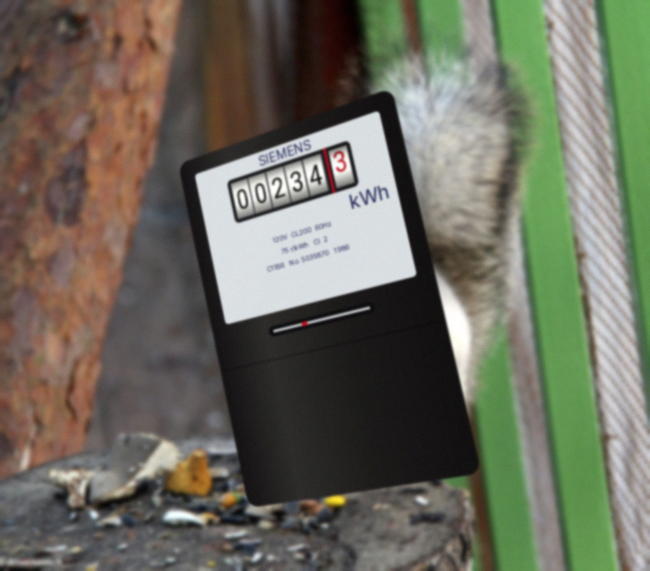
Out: value=234.3 unit=kWh
